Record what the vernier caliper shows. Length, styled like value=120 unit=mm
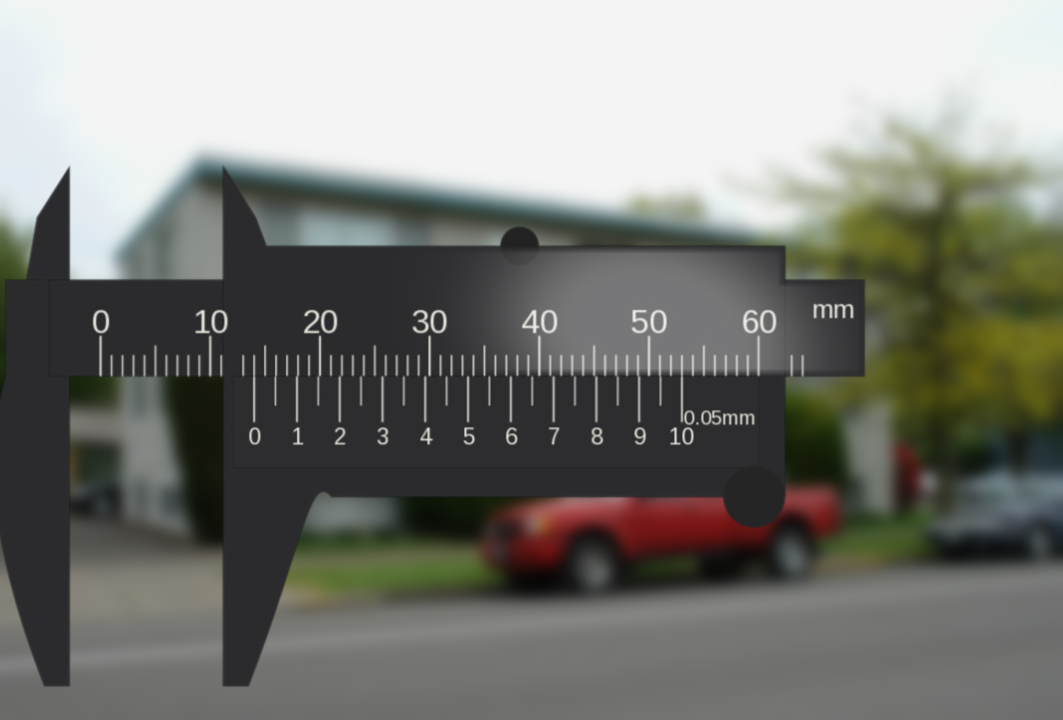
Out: value=14.0 unit=mm
